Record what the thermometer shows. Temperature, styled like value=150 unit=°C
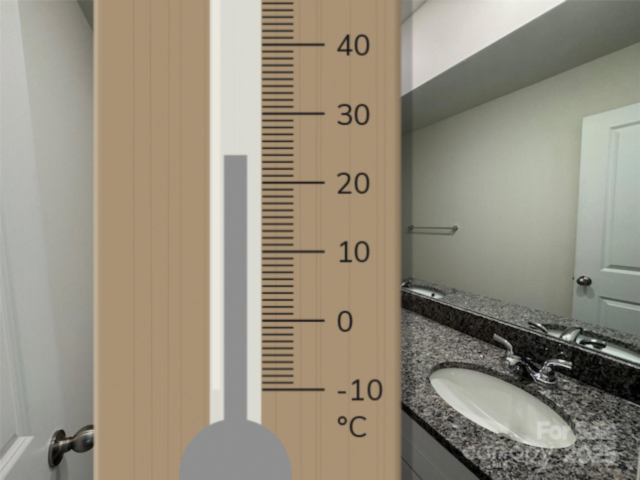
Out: value=24 unit=°C
